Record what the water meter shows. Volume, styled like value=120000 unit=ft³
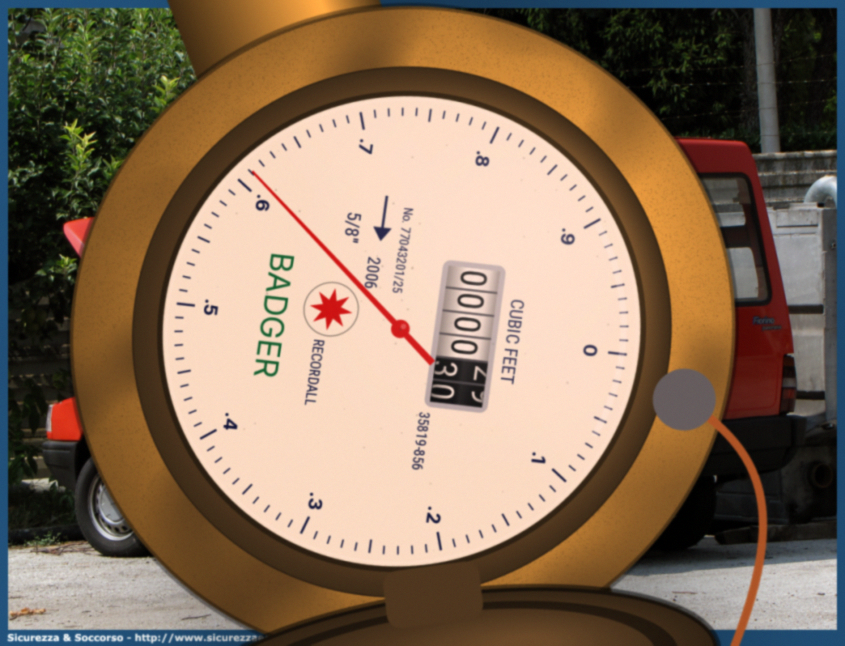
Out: value=29.61 unit=ft³
